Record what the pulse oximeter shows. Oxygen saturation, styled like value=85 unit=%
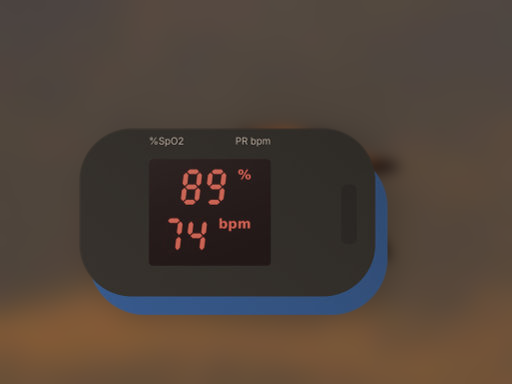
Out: value=89 unit=%
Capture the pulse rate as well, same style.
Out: value=74 unit=bpm
